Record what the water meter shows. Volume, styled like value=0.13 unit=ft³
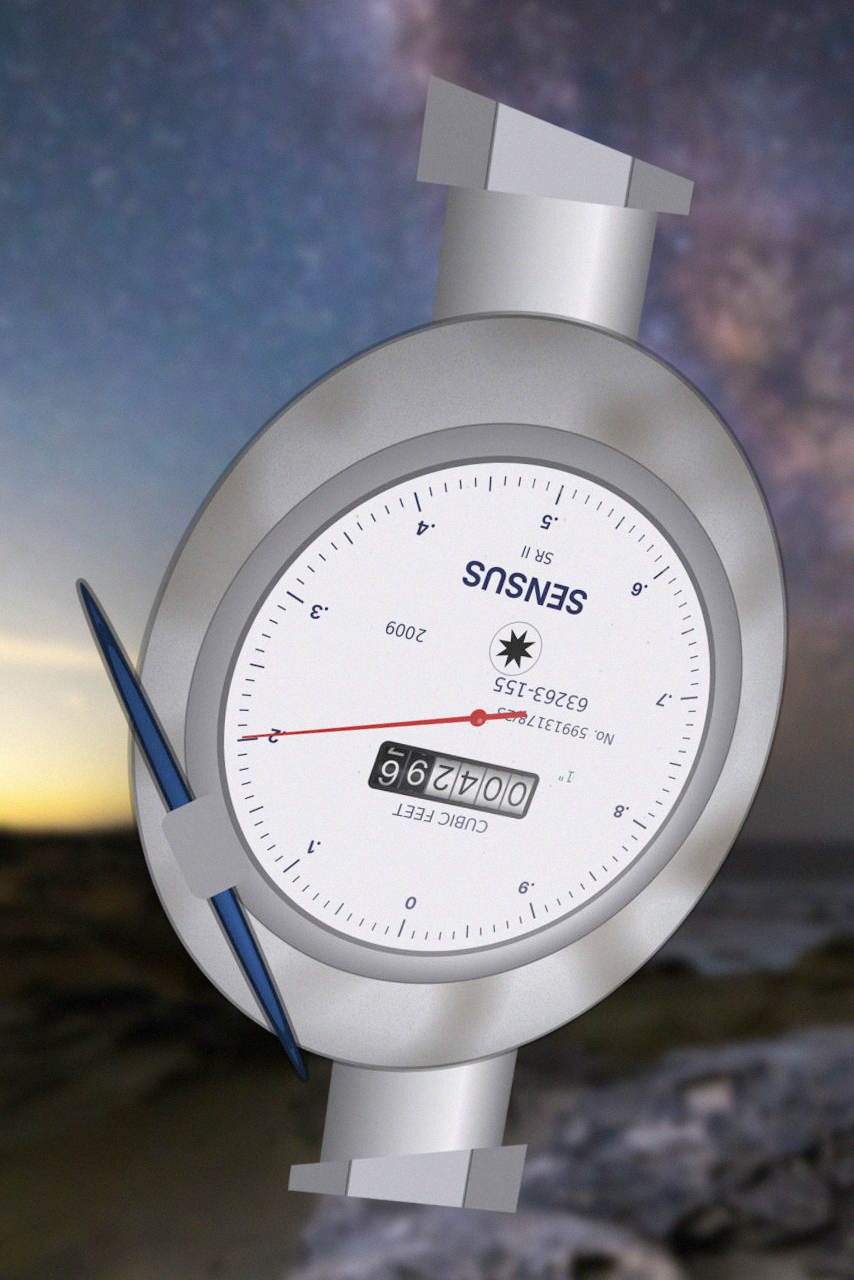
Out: value=4296.20 unit=ft³
